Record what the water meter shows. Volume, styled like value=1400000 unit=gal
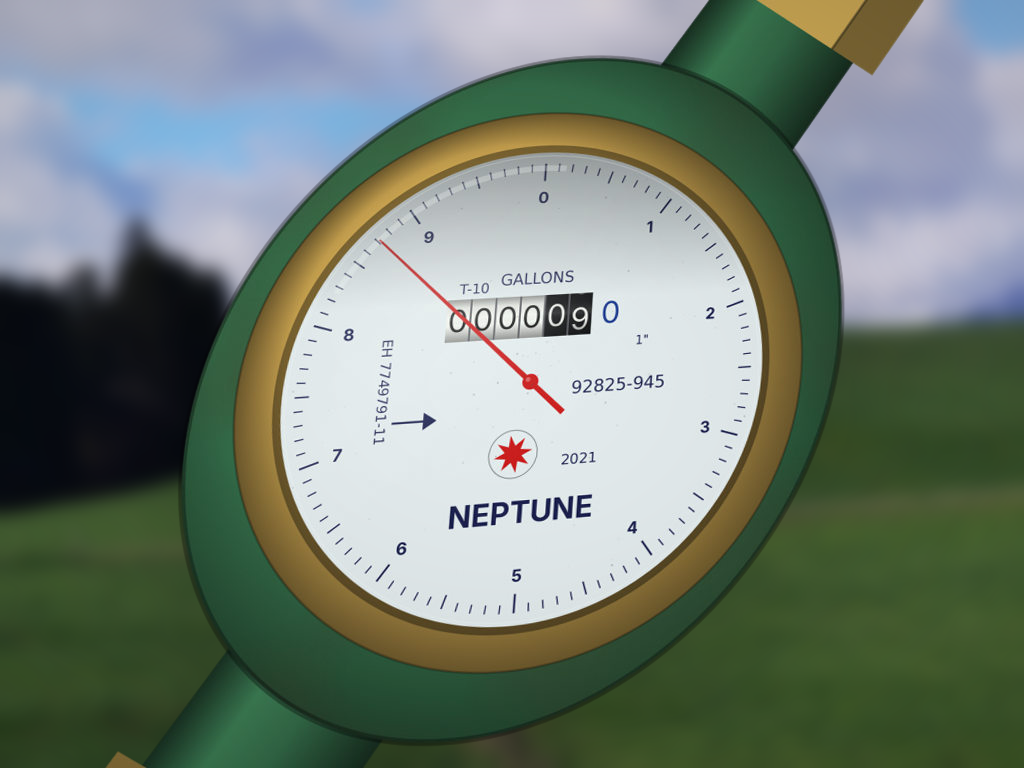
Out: value=88.7 unit=gal
